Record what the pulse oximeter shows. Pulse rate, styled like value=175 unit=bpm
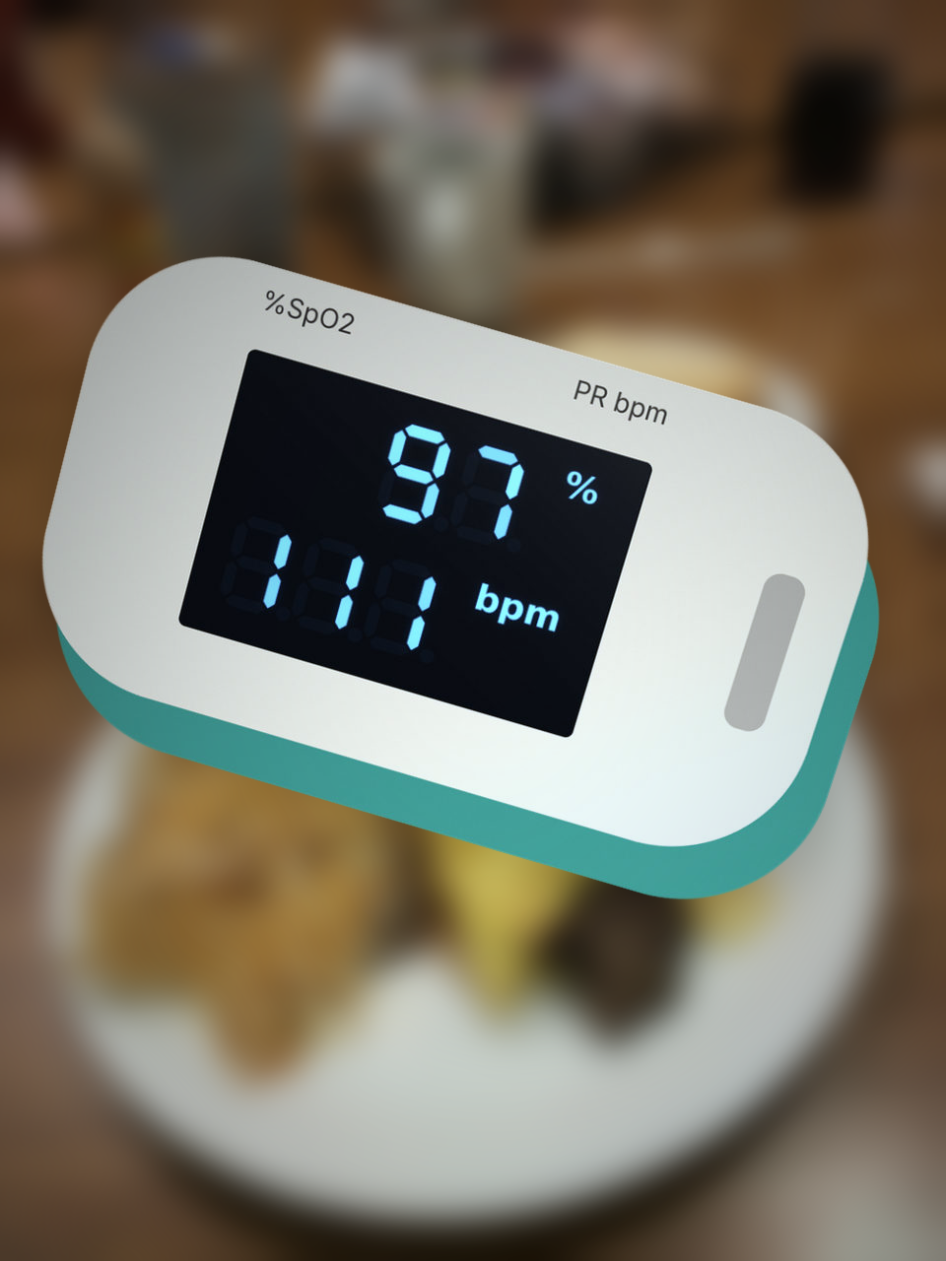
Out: value=111 unit=bpm
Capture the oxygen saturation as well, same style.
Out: value=97 unit=%
